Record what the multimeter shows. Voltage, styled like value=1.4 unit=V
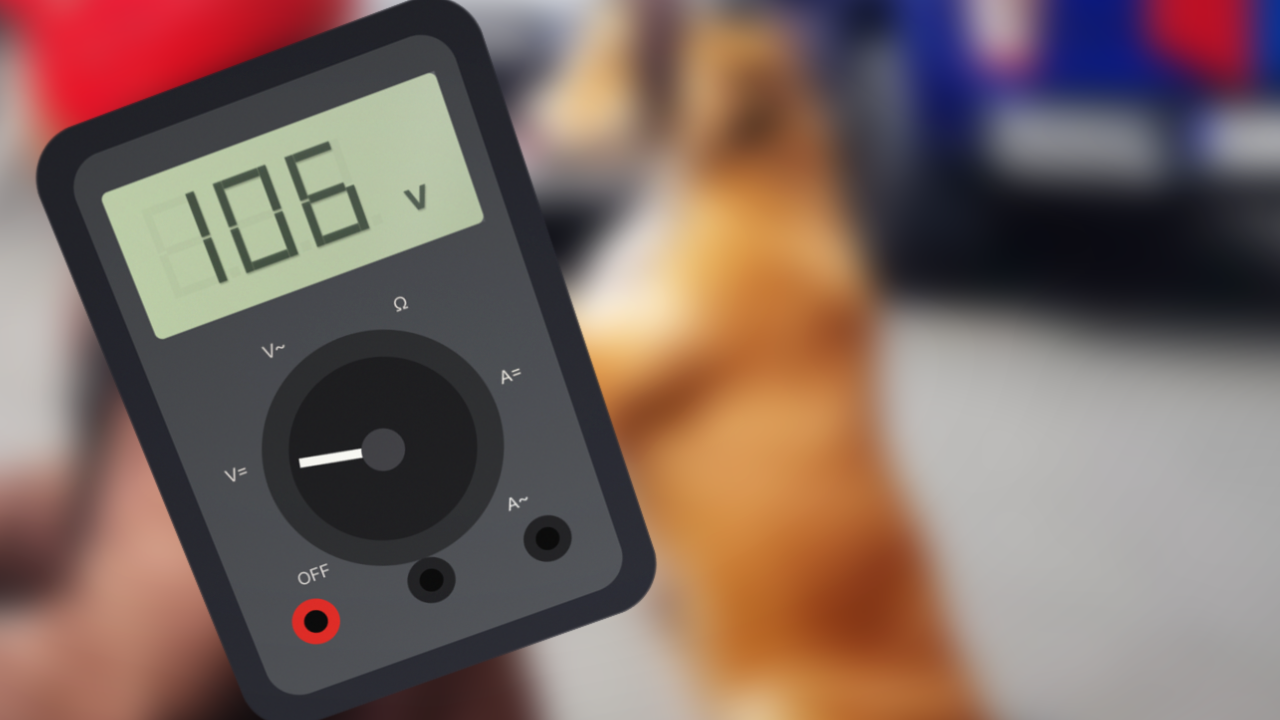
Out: value=106 unit=V
